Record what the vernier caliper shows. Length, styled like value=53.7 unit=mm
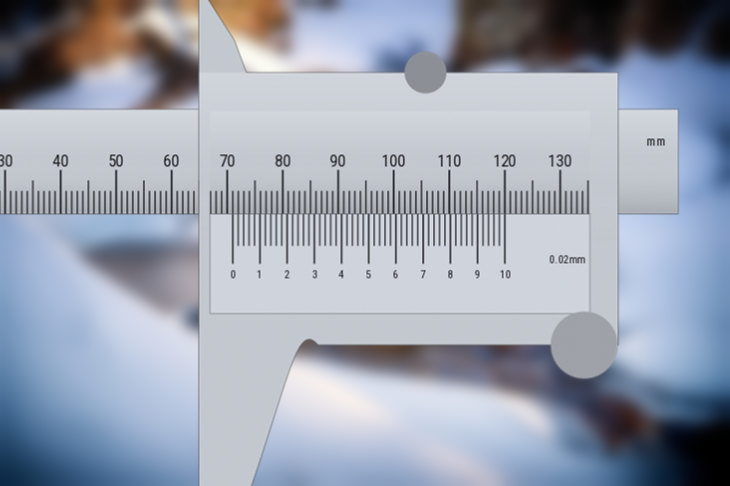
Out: value=71.0 unit=mm
